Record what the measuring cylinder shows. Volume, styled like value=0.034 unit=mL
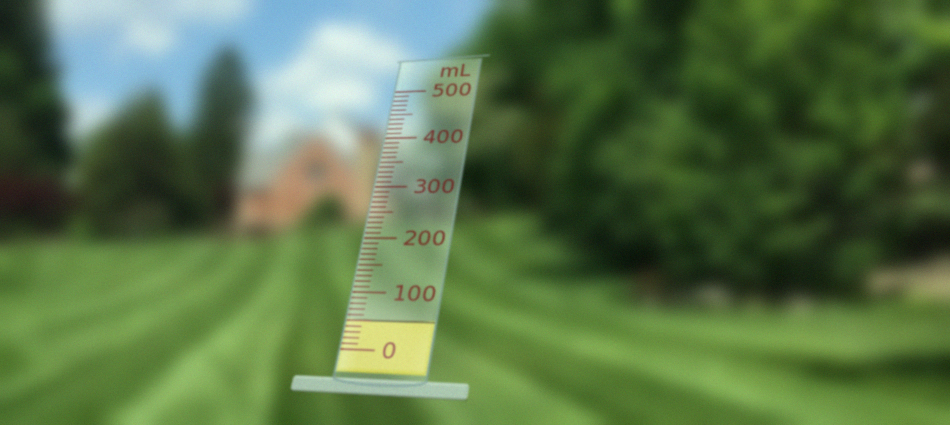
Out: value=50 unit=mL
